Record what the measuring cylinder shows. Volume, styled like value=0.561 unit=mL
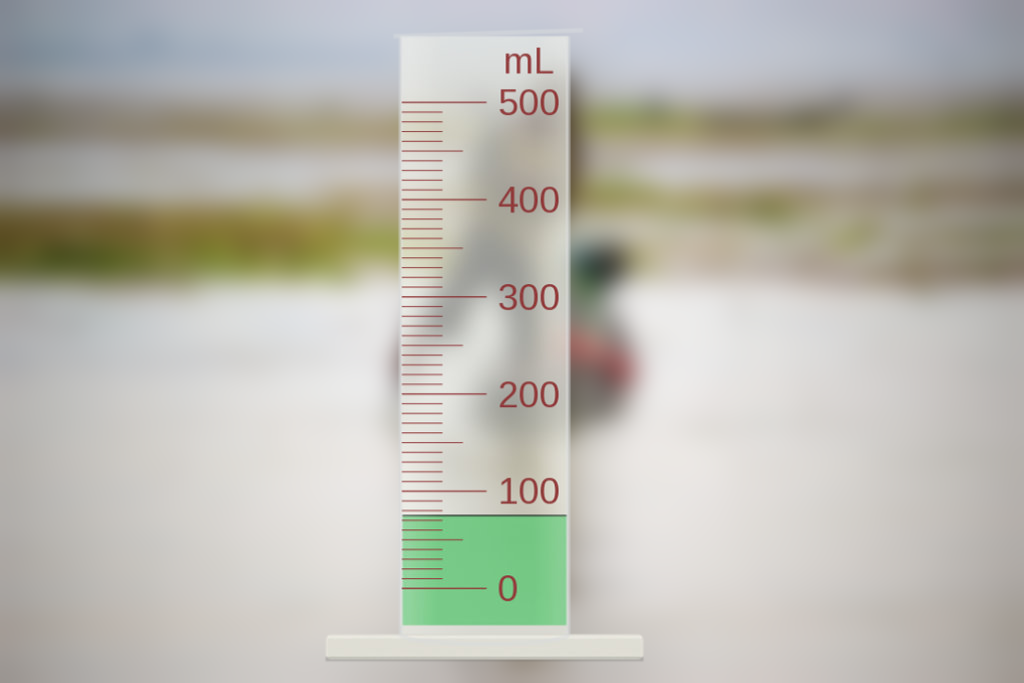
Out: value=75 unit=mL
